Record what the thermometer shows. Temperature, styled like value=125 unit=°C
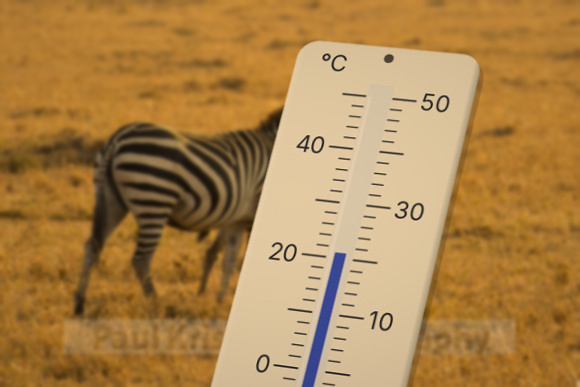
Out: value=21 unit=°C
